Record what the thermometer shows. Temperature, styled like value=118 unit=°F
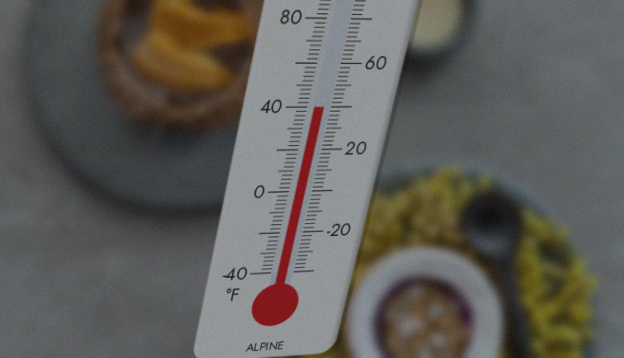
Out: value=40 unit=°F
